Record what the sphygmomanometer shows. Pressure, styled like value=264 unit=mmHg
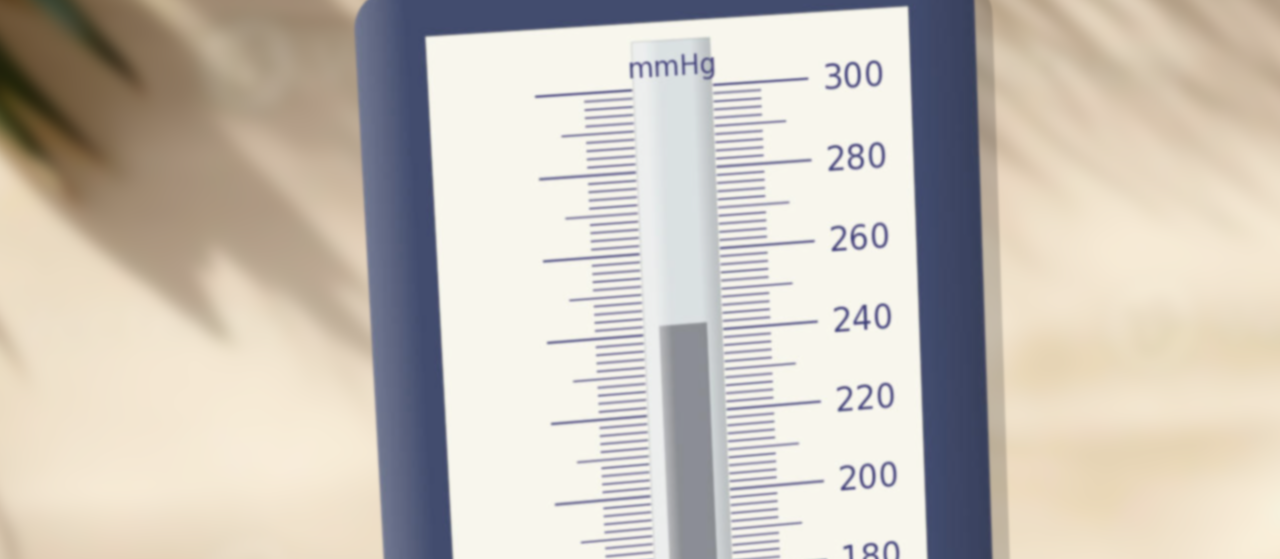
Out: value=242 unit=mmHg
